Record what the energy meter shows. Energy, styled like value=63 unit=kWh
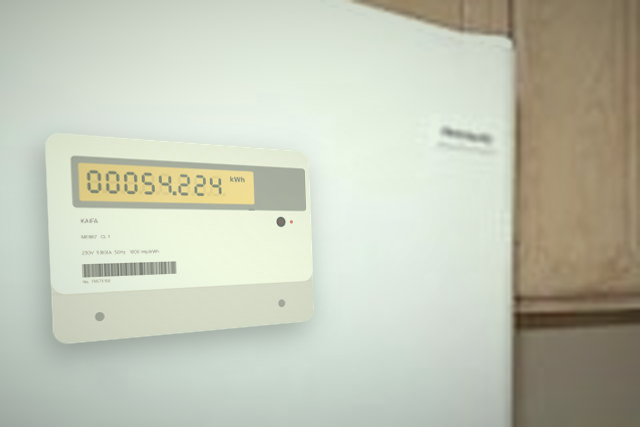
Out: value=54.224 unit=kWh
